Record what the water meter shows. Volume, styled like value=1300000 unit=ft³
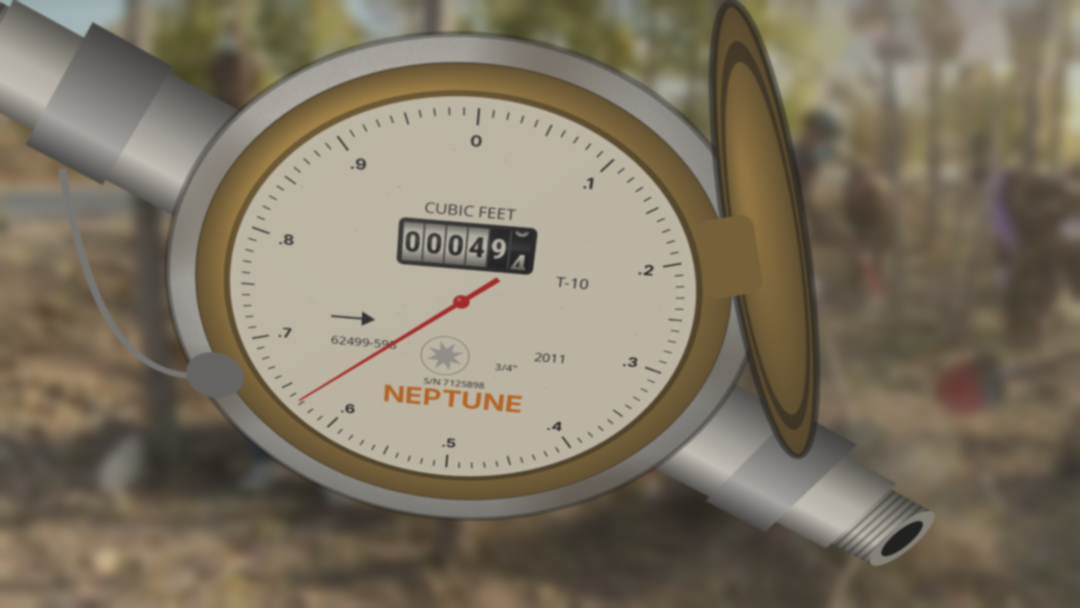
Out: value=493.63 unit=ft³
